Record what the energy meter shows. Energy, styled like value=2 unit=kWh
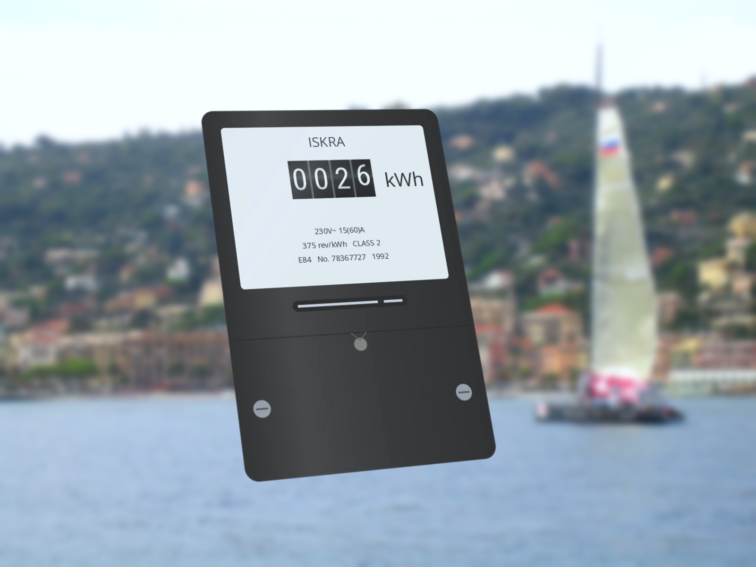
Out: value=26 unit=kWh
